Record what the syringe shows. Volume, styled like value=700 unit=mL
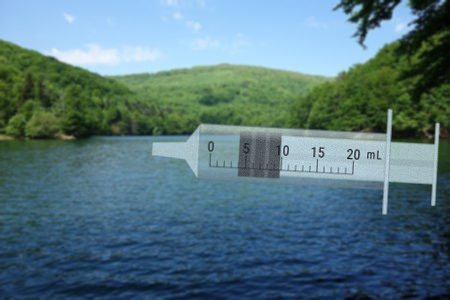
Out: value=4 unit=mL
